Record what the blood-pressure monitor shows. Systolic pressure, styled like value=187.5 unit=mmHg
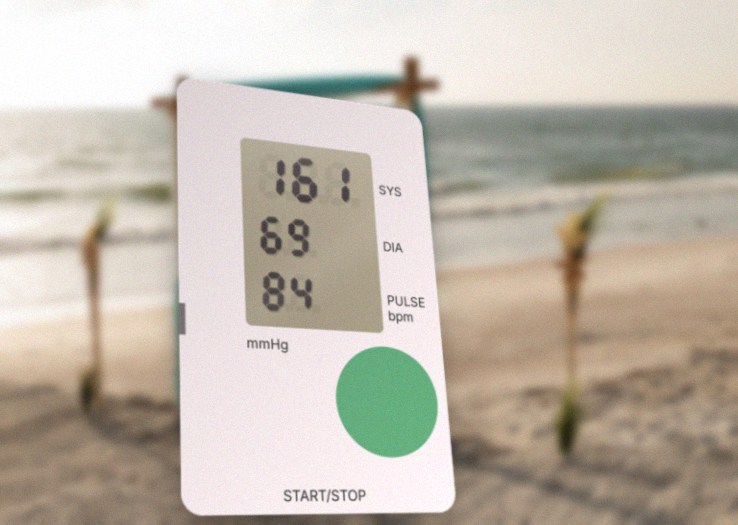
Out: value=161 unit=mmHg
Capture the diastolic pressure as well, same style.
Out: value=69 unit=mmHg
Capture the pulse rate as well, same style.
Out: value=84 unit=bpm
